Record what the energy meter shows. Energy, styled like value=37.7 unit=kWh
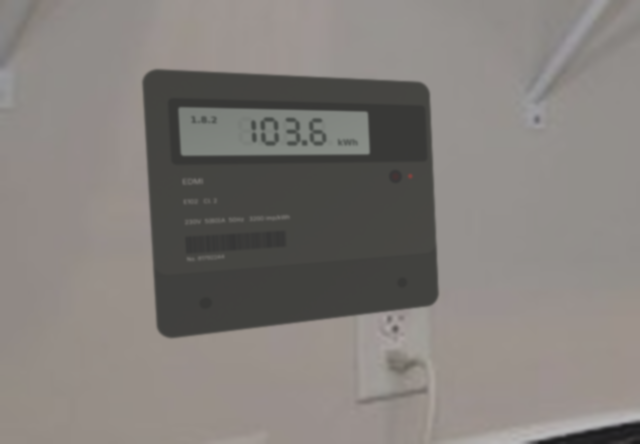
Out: value=103.6 unit=kWh
